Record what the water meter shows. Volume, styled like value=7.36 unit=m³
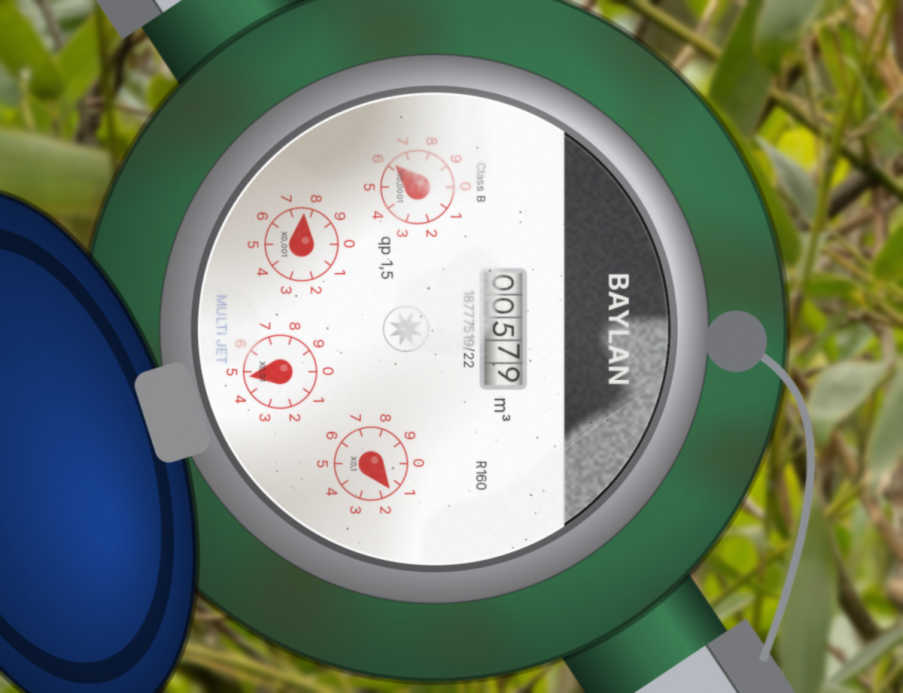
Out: value=579.1476 unit=m³
